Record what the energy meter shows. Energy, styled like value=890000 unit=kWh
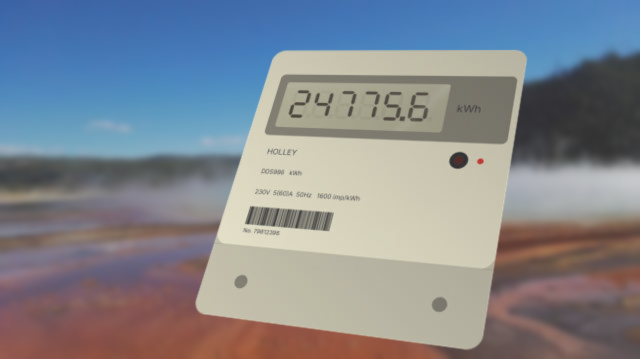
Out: value=24775.6 unit=kWh
